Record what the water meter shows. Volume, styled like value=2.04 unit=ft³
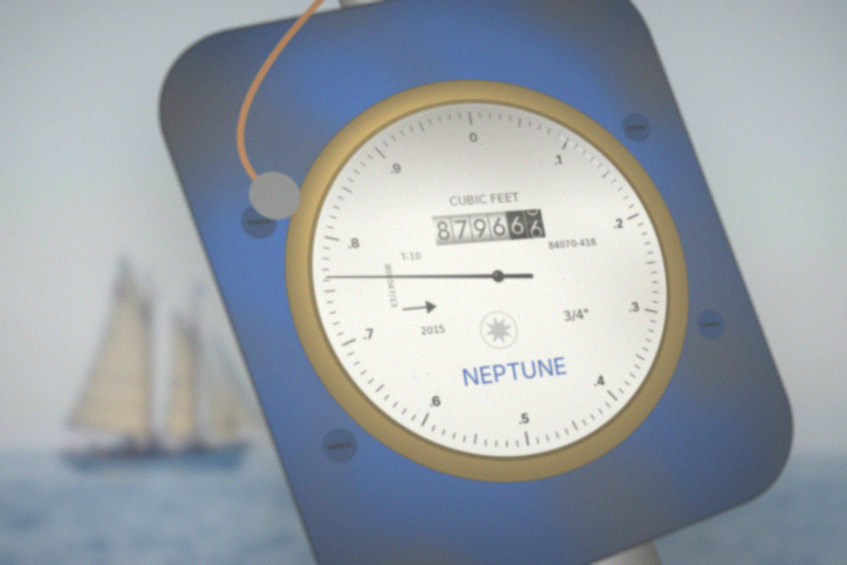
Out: value=879665.76 unit=ft³
